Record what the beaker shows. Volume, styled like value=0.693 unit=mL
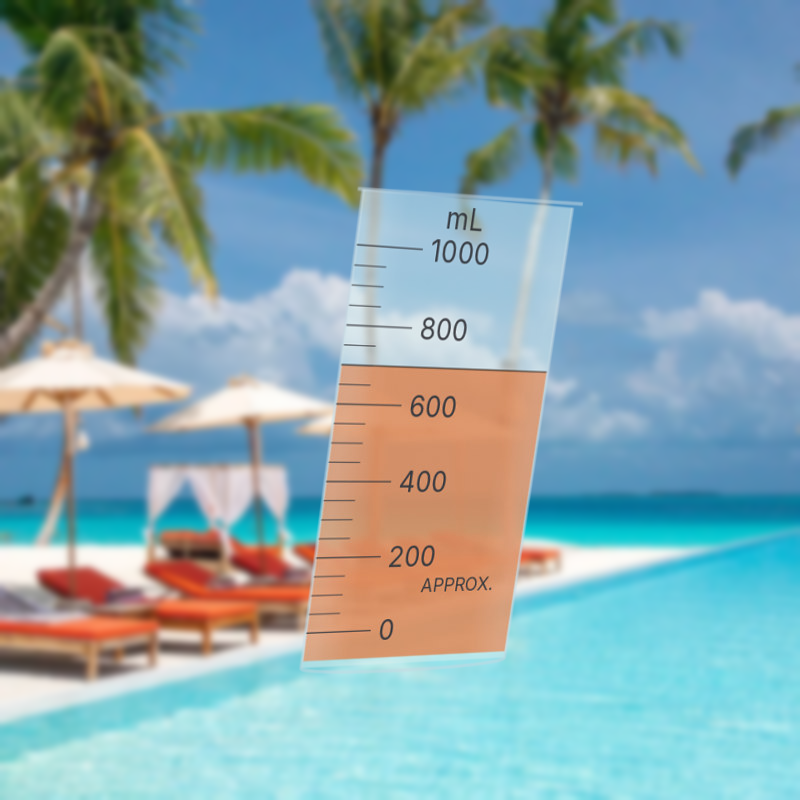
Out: value=700 unit=mL
